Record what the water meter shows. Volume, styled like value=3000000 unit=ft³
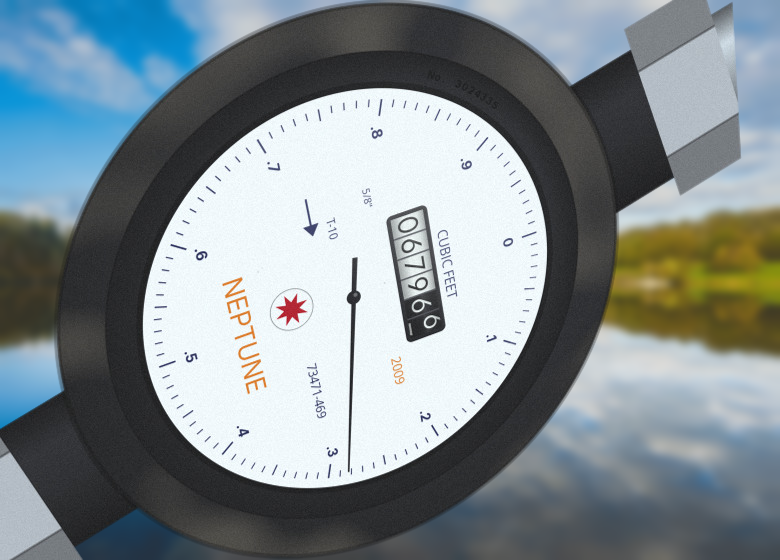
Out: value=67966.28 unit=ft³
